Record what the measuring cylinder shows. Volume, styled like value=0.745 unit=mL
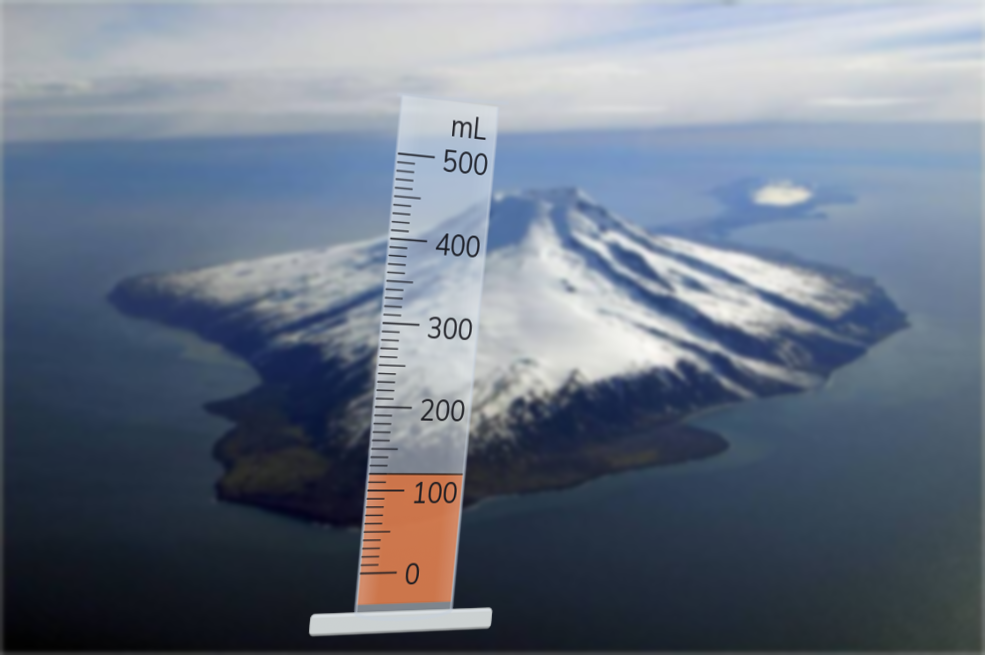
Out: value=120 unit=mL
